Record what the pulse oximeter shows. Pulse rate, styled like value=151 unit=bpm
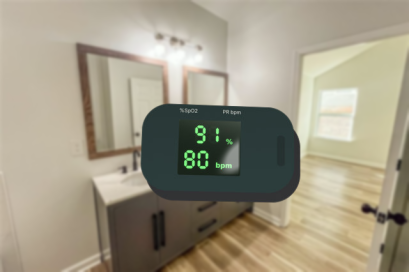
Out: value=80 unit=bpm
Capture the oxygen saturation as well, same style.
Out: value=91 unit=%
